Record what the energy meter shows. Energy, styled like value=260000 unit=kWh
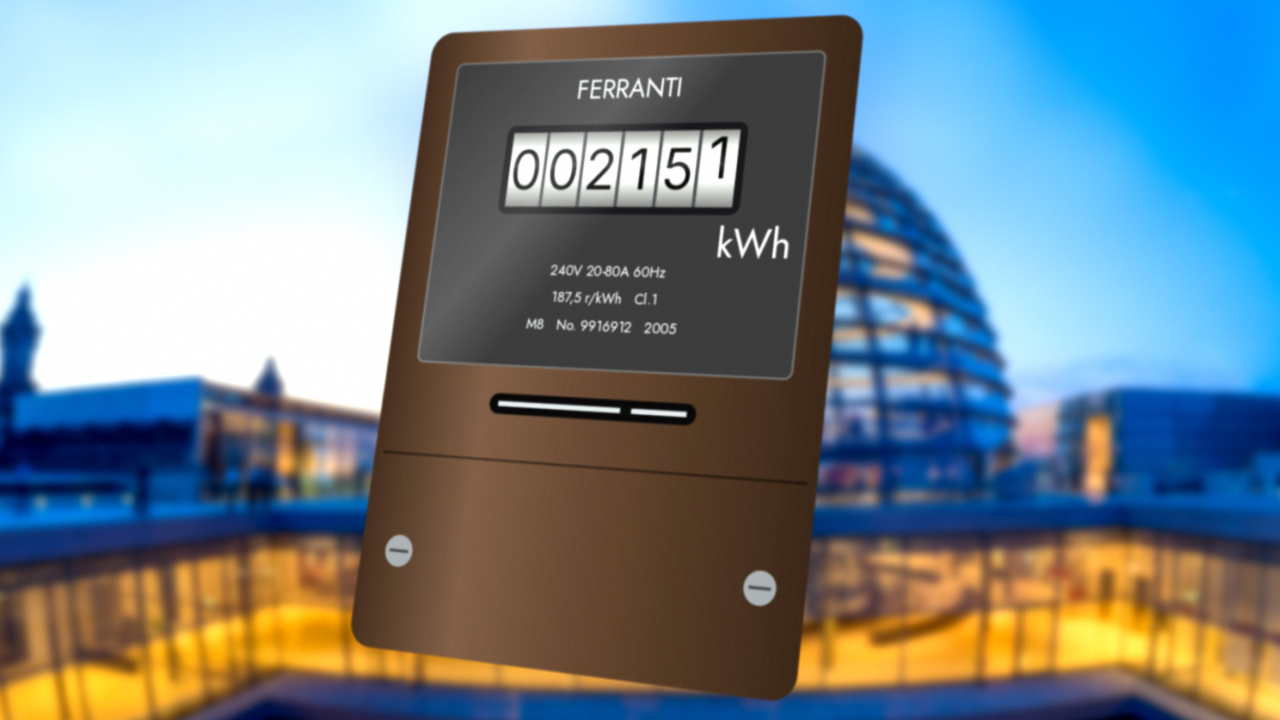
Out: value=2151 unit=kWh
